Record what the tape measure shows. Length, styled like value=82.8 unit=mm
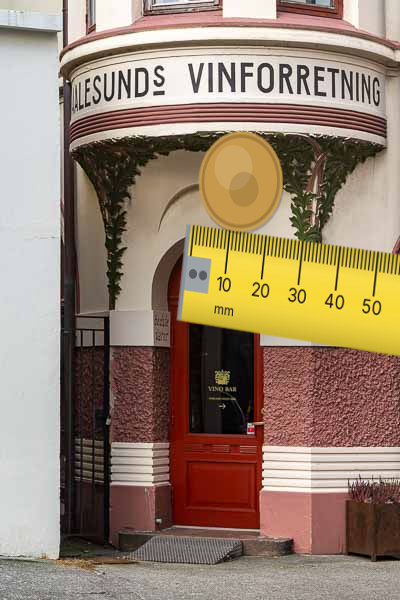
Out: value=23 unit=mm
